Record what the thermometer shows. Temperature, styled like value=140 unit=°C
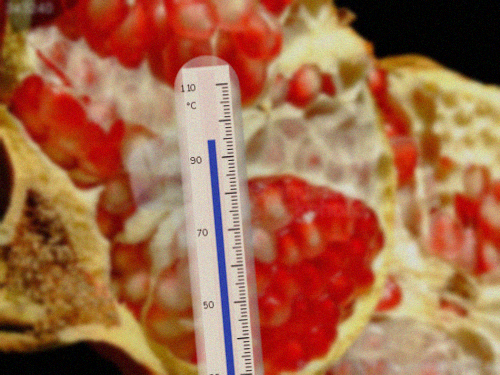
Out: value=95 unit=°C
